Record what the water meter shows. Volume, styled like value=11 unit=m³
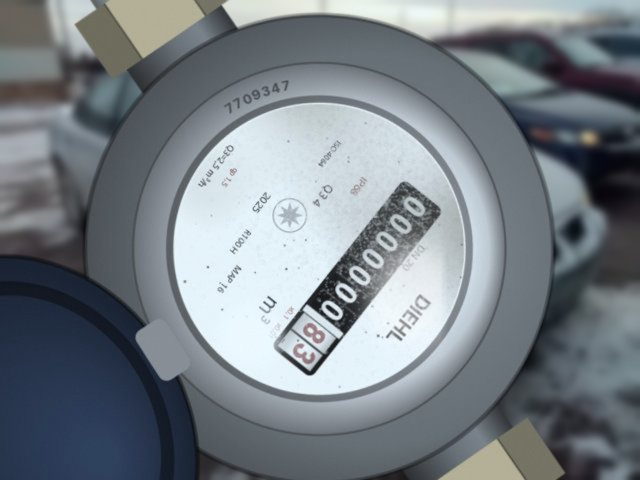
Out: value=0.83 unit=m³
